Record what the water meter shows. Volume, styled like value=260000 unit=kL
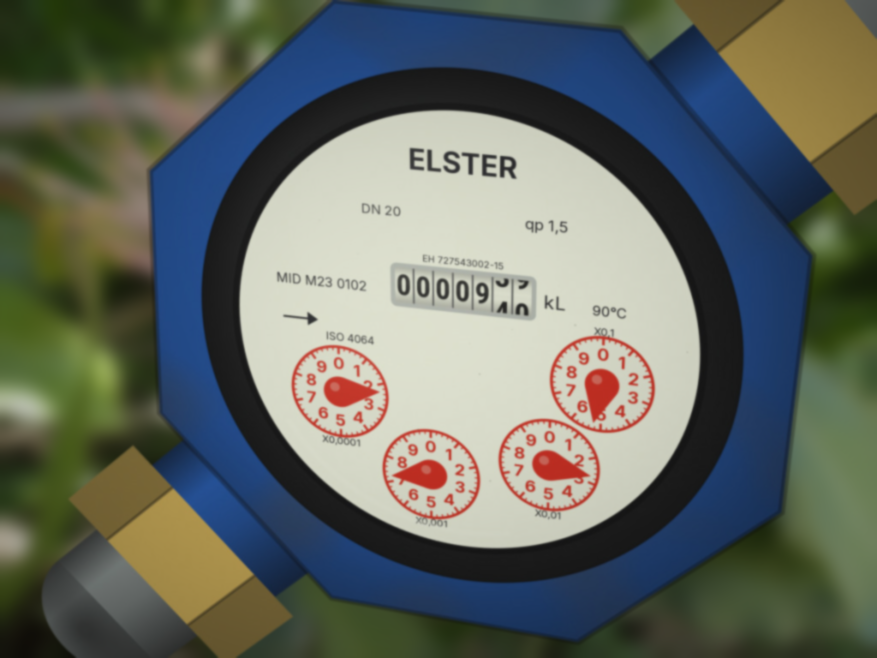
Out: value=939.5272 unit=kL
